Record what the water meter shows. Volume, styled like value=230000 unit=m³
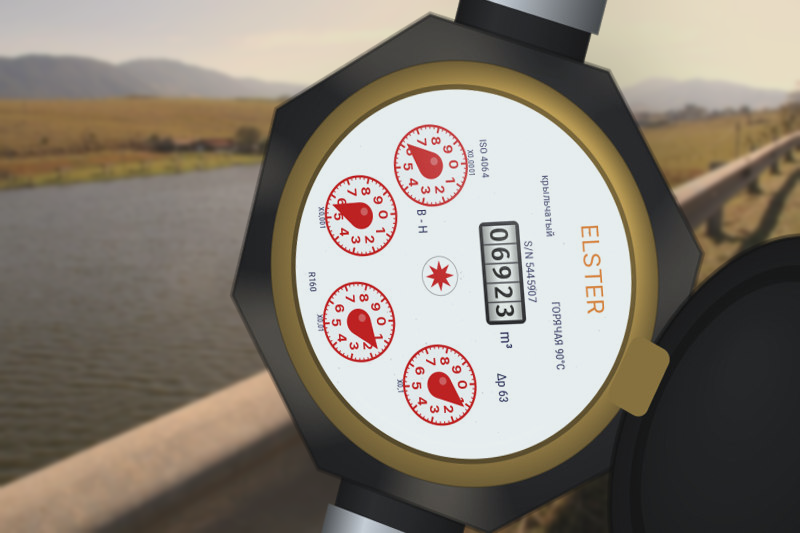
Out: value=6923.1156 unit=m³
